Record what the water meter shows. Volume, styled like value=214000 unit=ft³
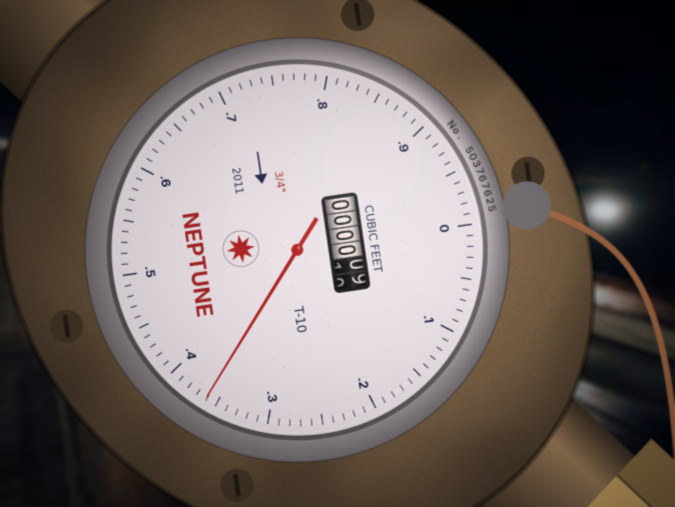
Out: value=9.36 unit=ft³
